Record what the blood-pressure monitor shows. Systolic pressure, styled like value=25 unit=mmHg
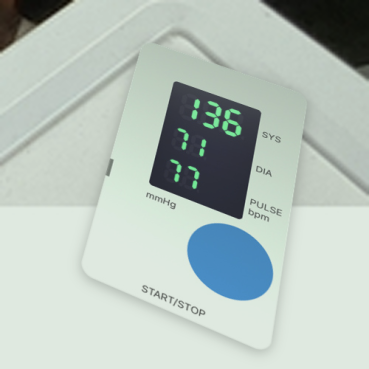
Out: value=136 unit=mmHg
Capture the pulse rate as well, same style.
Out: value=77 unit=bpm
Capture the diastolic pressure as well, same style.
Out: value=71 unit=mmHg
